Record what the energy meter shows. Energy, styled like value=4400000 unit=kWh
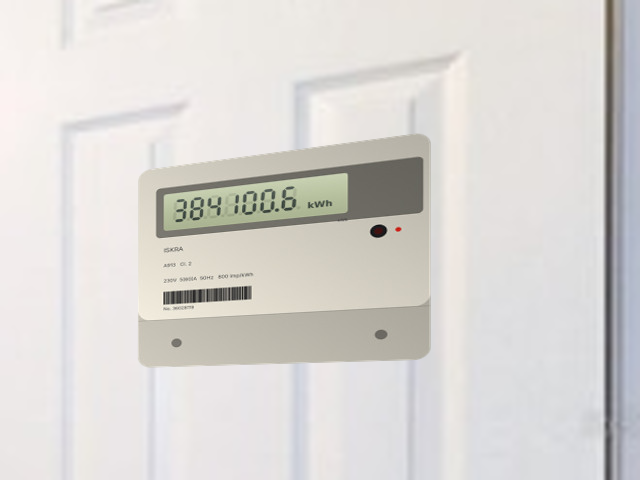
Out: value=384100.6 unit=kWh
